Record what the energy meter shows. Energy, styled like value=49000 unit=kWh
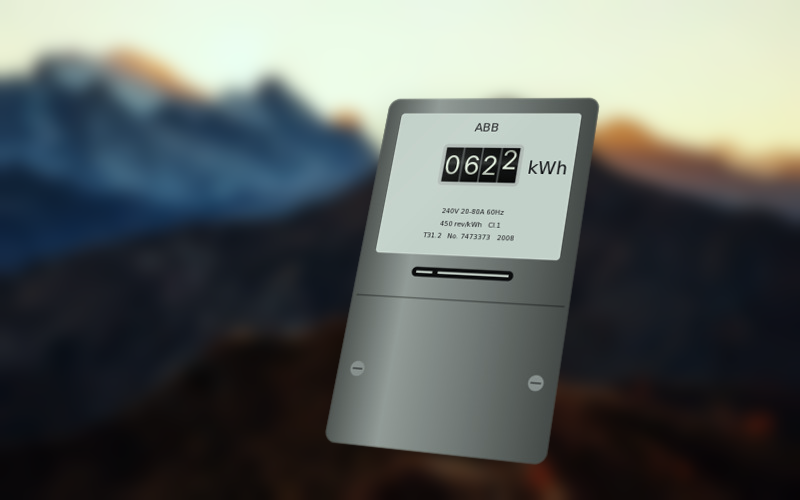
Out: value=622 unit=kWh
